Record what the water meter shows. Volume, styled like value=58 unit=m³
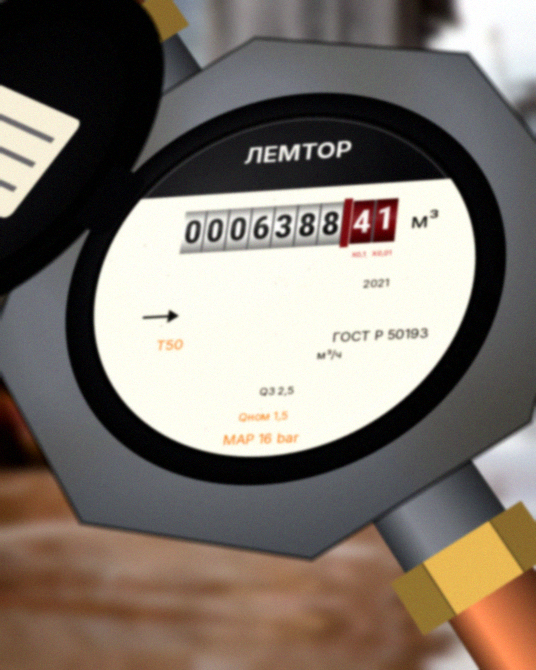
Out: value=6388.41 unit=m³
